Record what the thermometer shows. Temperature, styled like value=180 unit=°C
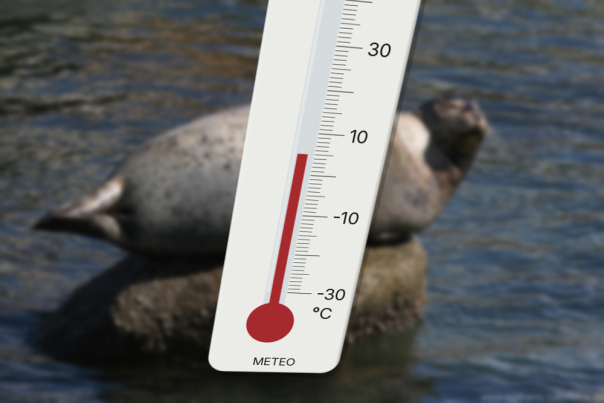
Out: value=5 unit=°C
